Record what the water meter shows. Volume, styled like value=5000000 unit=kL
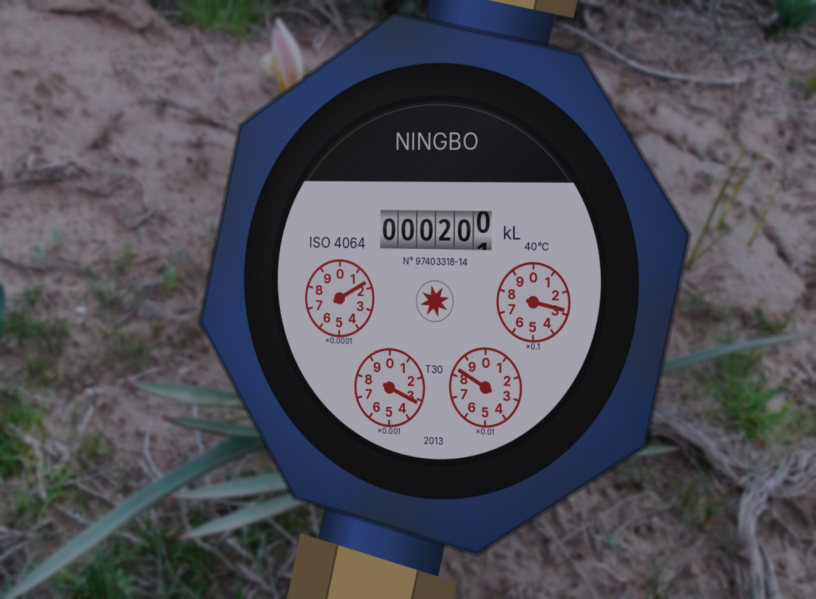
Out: value=200.2831 unit=kL
